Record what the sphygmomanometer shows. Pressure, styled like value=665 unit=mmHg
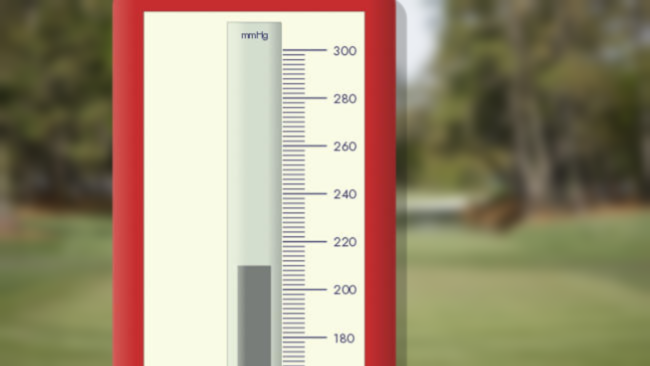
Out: value=210 unit=mmHg
